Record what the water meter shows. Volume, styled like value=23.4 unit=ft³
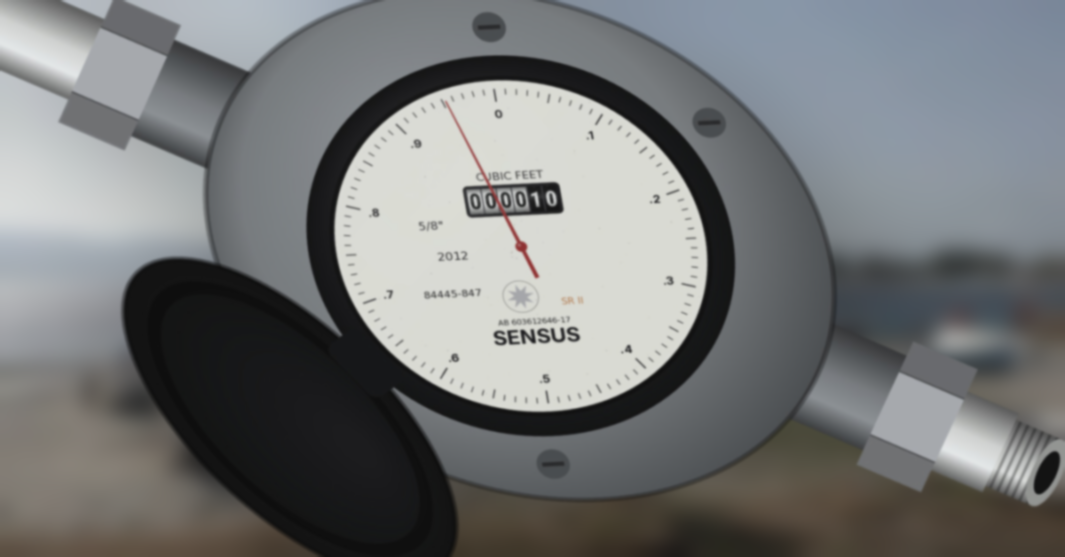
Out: value=9.95 unit=ft³
